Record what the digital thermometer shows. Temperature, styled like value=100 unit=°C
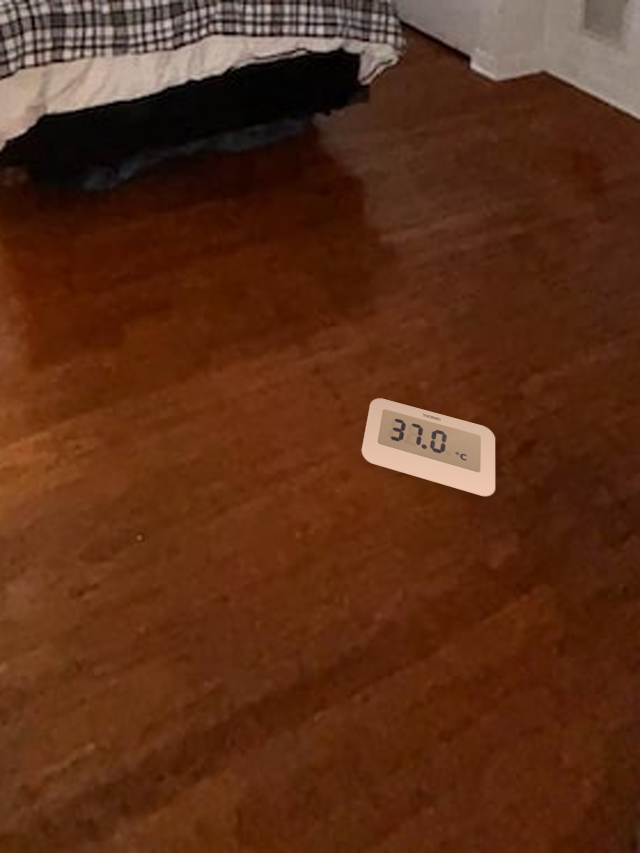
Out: value=37.0 unit=°C
